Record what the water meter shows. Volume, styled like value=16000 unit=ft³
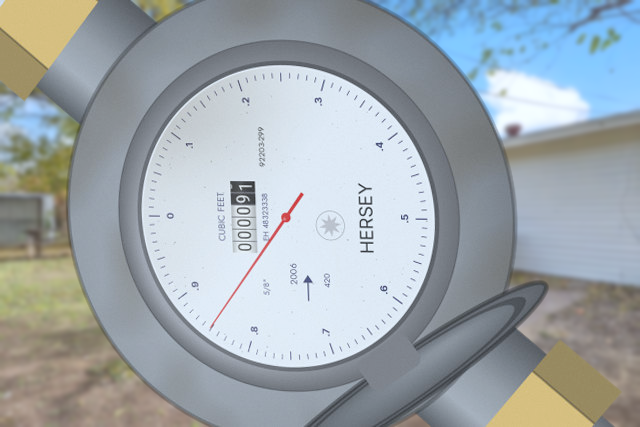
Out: value=90.85 unit=ft³
